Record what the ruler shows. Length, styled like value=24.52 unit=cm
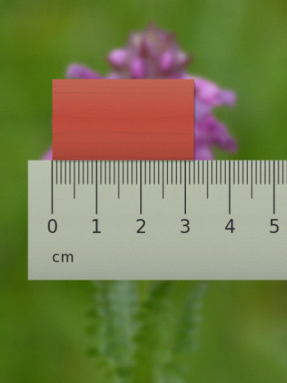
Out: value=3.2 unit=cm
